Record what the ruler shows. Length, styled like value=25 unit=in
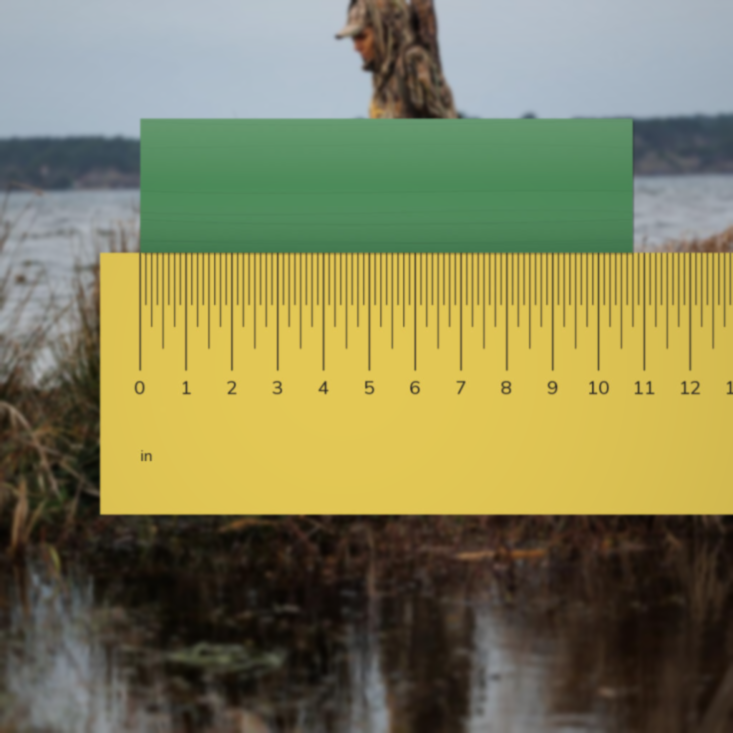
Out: value=10.75 unit=in
